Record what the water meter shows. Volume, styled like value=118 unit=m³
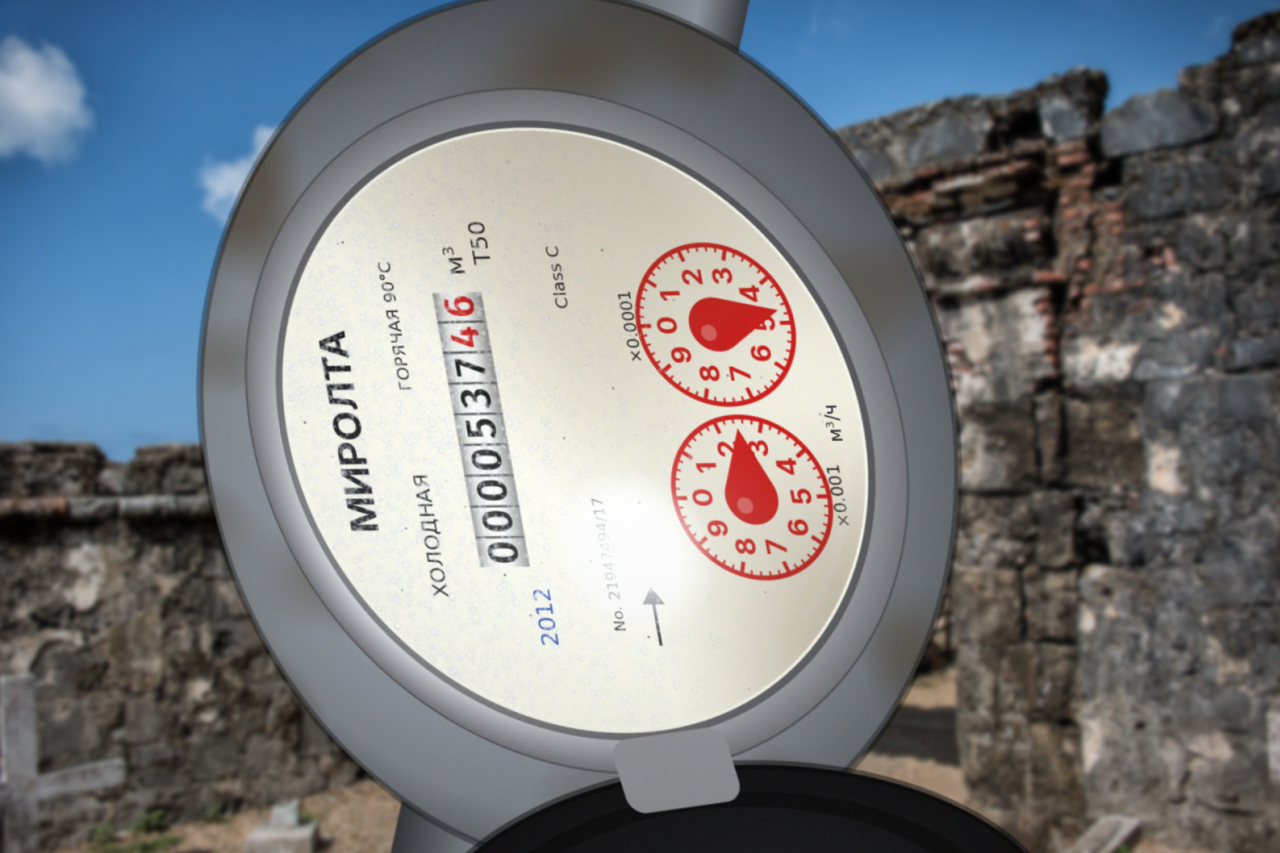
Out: value=537.4624 unit=m³
